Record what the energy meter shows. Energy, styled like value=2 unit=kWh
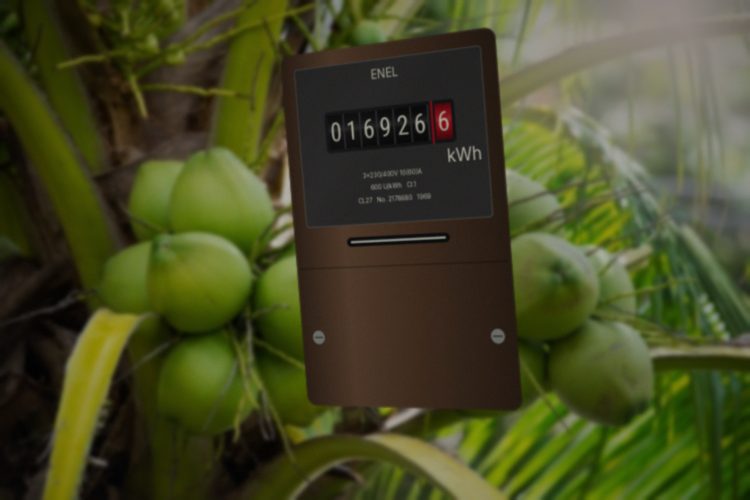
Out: value=16926.6 unit=kWh
